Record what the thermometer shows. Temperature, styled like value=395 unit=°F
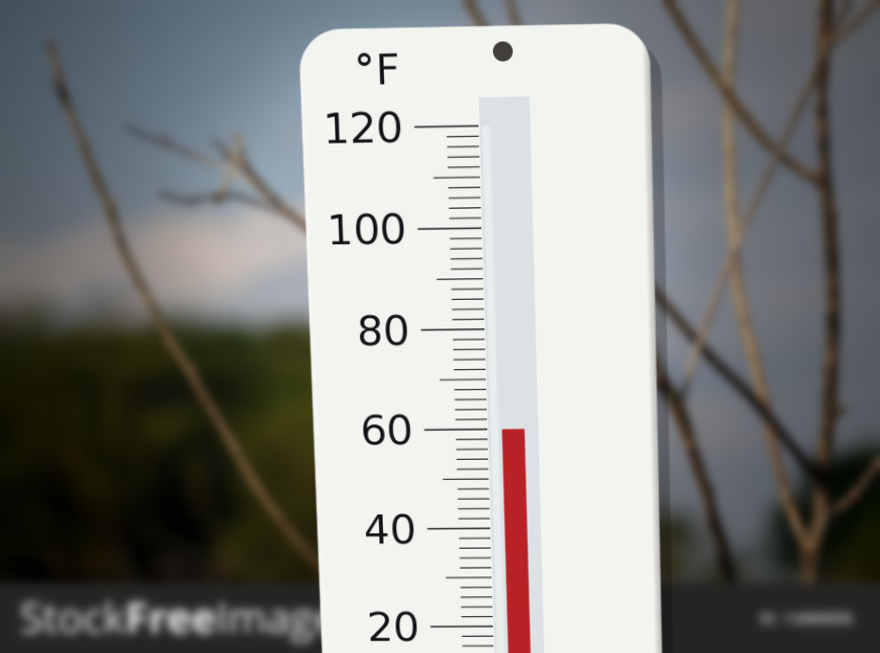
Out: value=60 unit=°F
